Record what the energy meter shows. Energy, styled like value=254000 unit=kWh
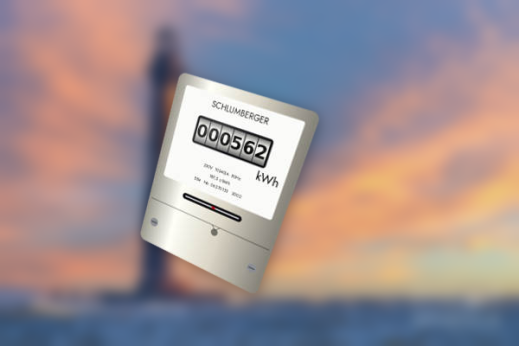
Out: value=562 unit=kWh
